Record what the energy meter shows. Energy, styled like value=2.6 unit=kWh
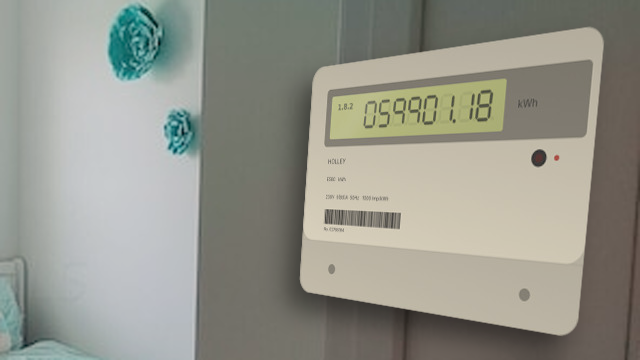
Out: value=59901.18 unit=kWh
